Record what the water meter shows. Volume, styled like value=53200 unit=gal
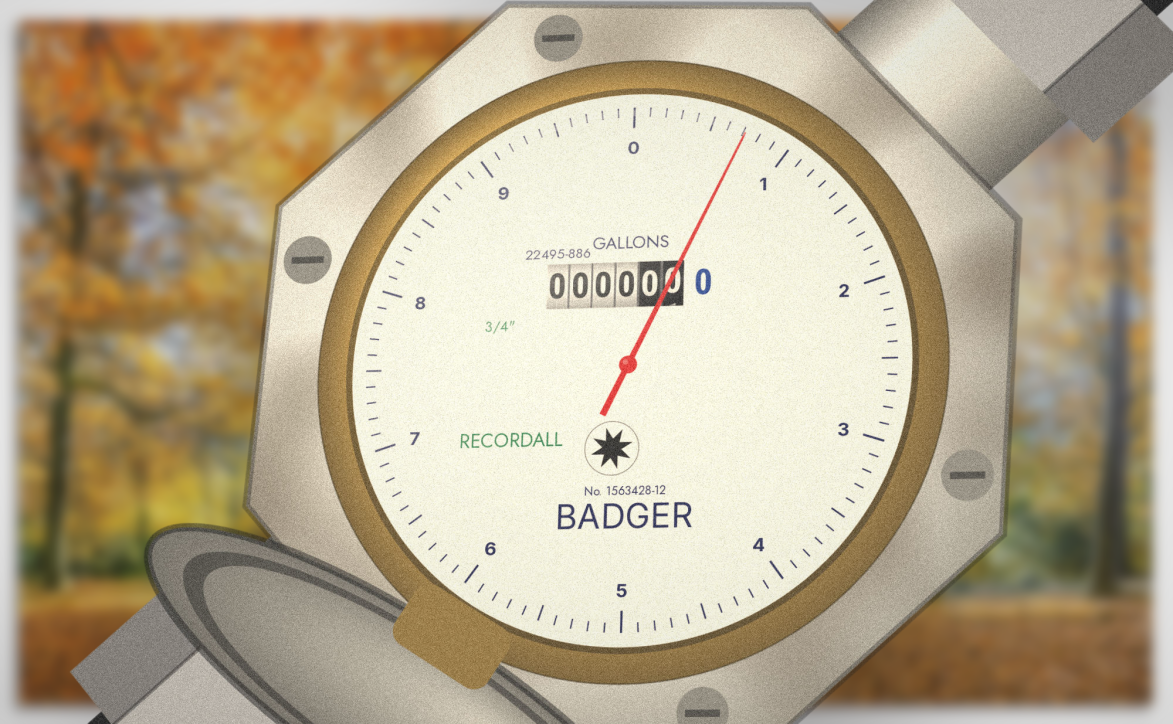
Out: value=0.7 unit=gal
